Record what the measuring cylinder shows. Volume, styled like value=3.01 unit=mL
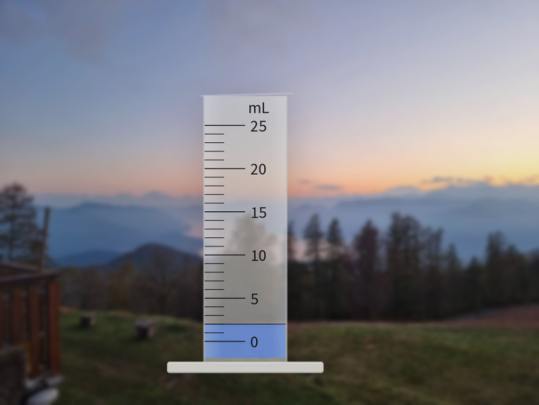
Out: value=2 unit=mL
